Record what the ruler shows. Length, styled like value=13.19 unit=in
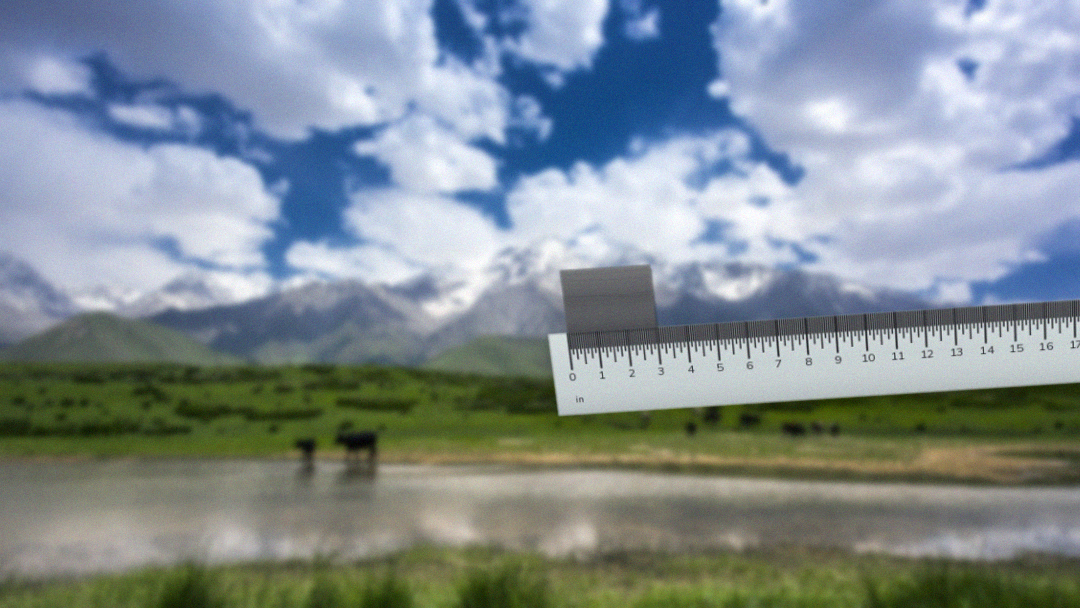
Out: value=3 unit=in
